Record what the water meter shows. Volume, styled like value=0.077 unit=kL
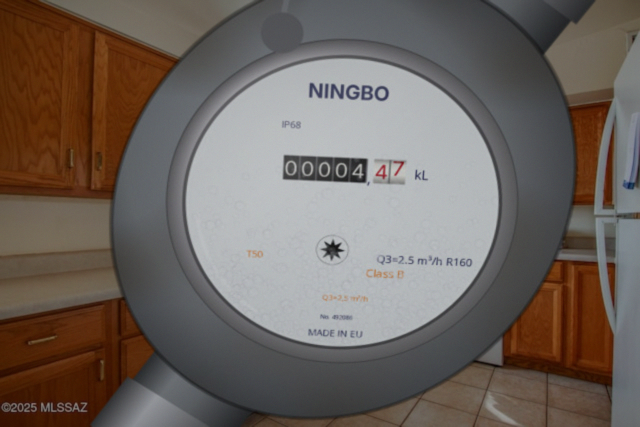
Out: value=4.47 unit=kL
